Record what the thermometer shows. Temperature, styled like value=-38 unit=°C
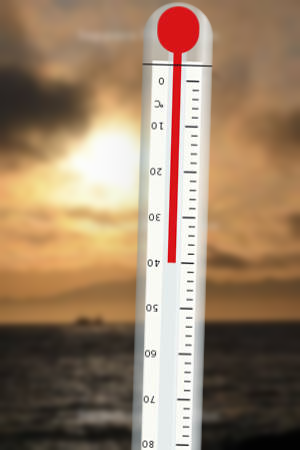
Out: value=40 unit=°C
